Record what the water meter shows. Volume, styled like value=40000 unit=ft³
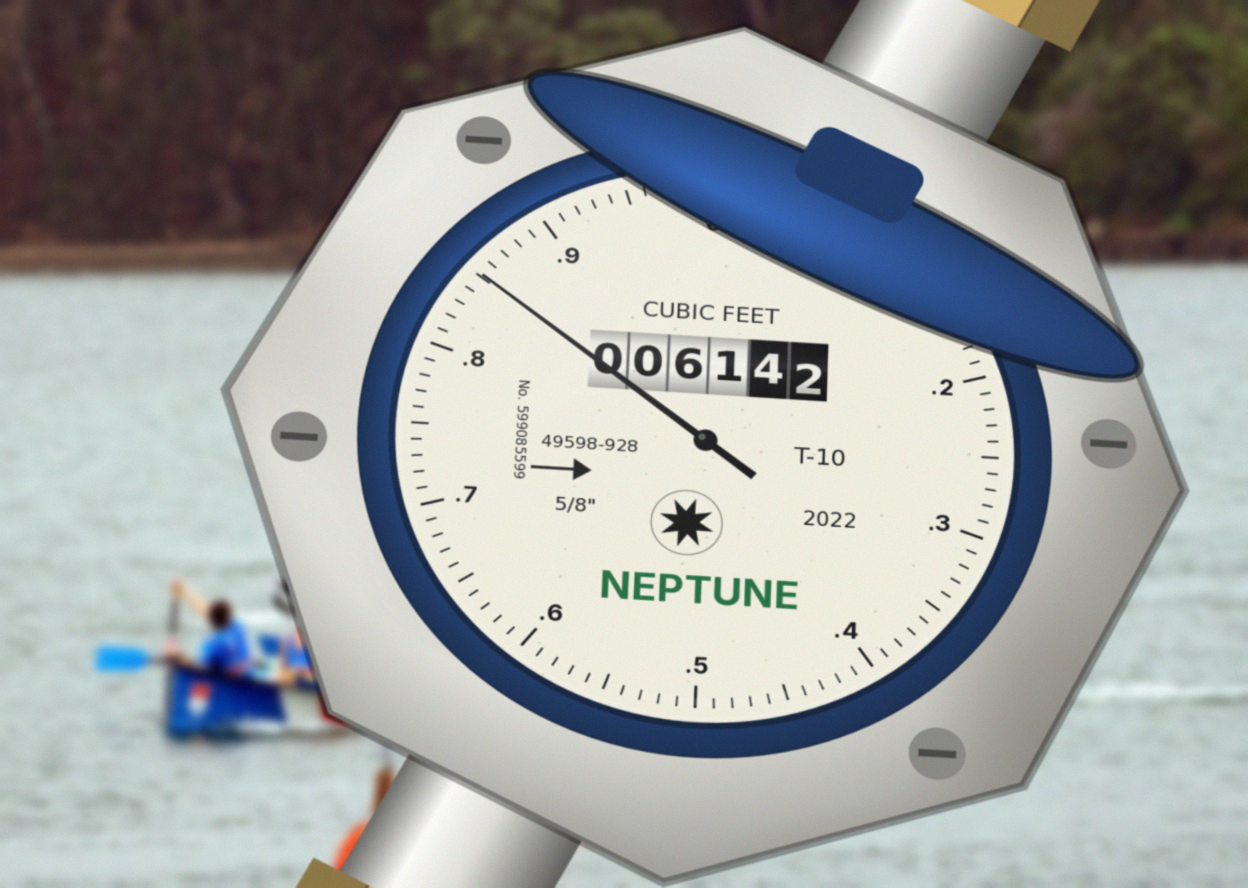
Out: value=6141.85 unit=ft³
